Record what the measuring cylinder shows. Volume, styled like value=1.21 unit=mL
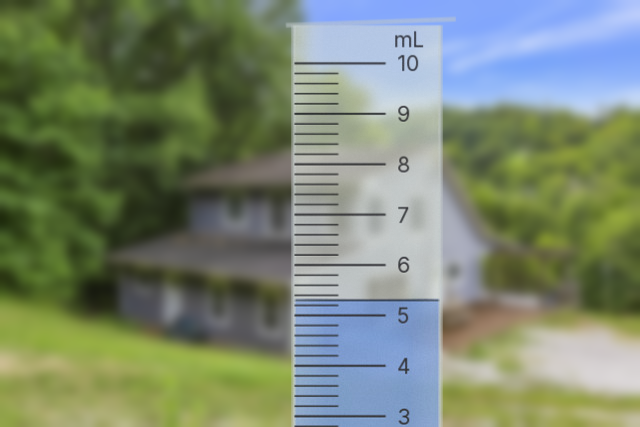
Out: value=5.3 unit=mL
